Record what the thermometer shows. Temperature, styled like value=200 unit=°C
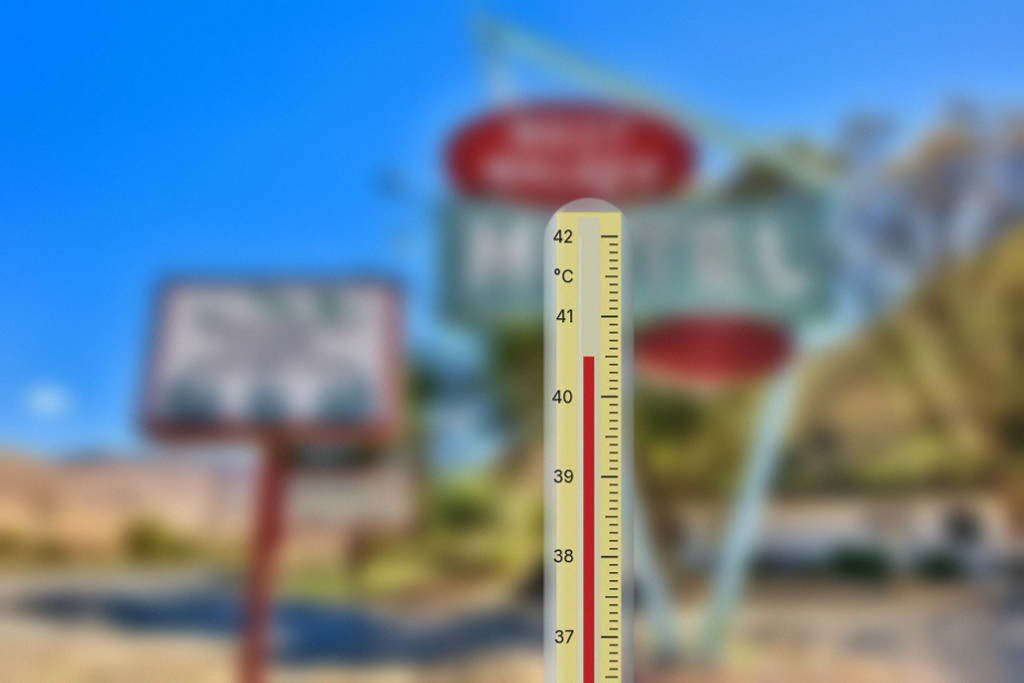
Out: value=40.5 unit=°C
